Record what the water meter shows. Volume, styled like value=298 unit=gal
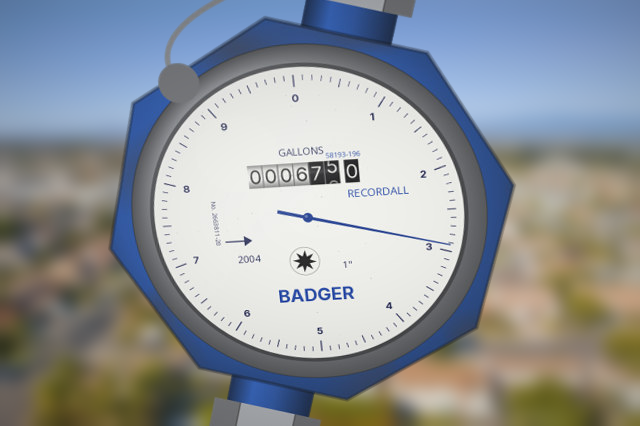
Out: value=6752.9 unit=gal
